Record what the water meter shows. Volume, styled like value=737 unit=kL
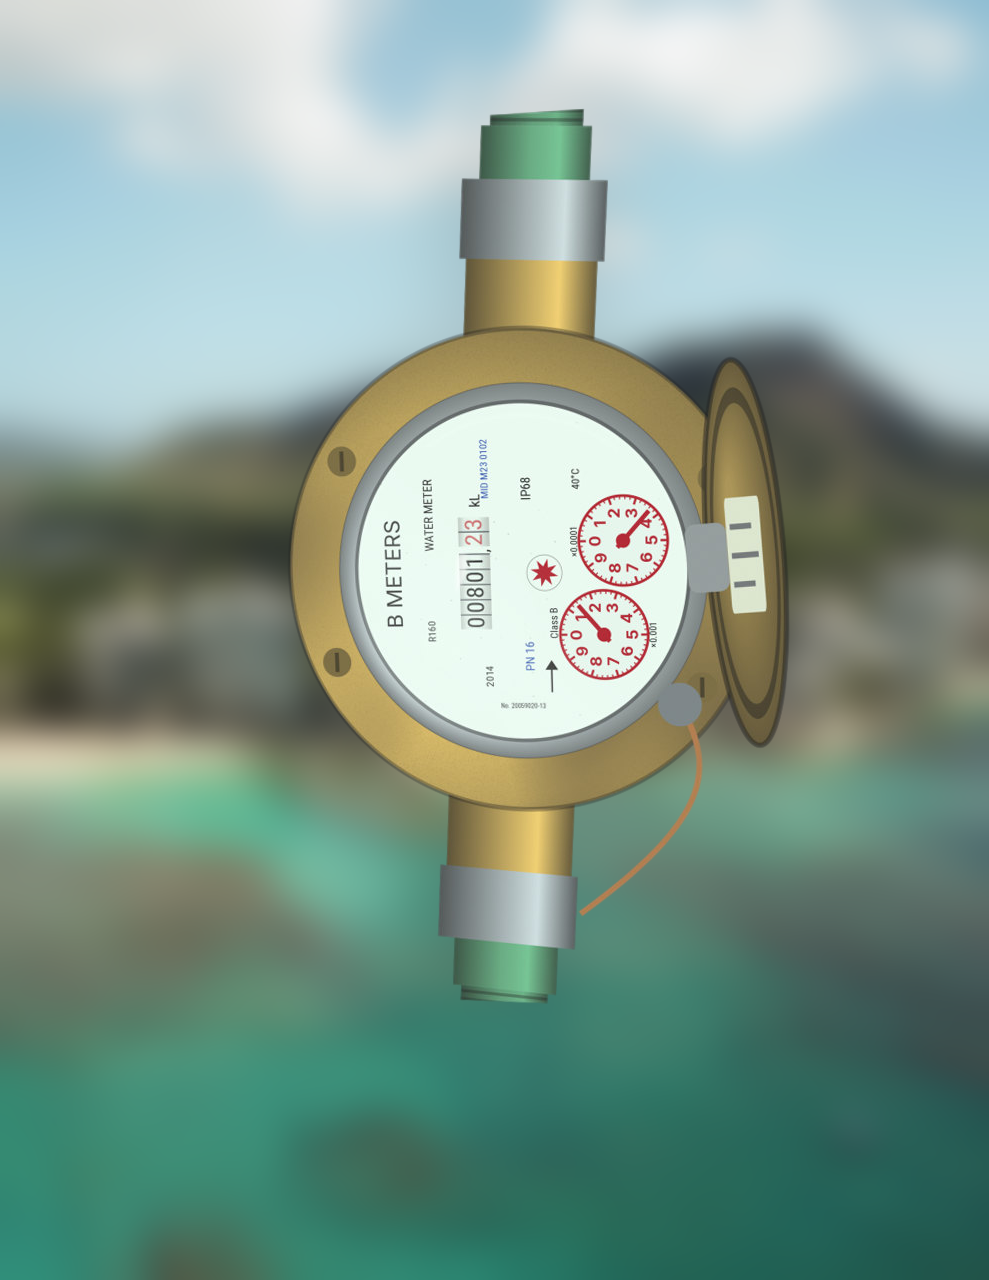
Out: value=801.2313 unit=kL
